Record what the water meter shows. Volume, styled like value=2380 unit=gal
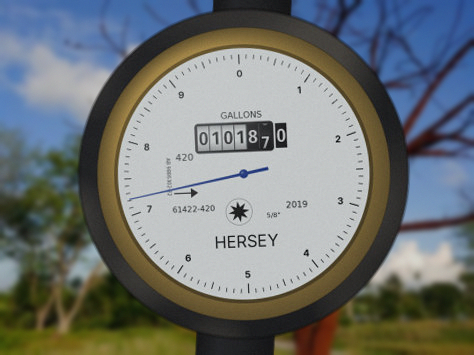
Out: value=101867.2 unit=gal
